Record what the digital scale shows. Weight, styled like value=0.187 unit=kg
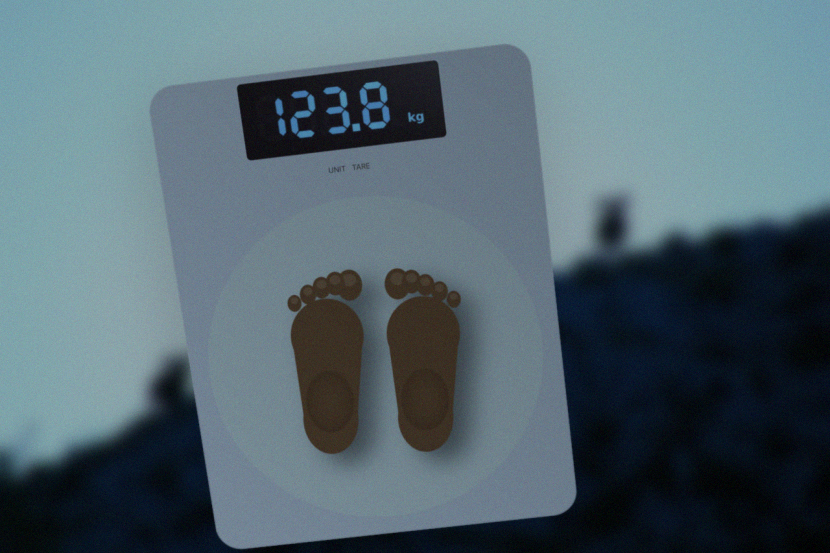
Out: value=123.8 unit=kg
